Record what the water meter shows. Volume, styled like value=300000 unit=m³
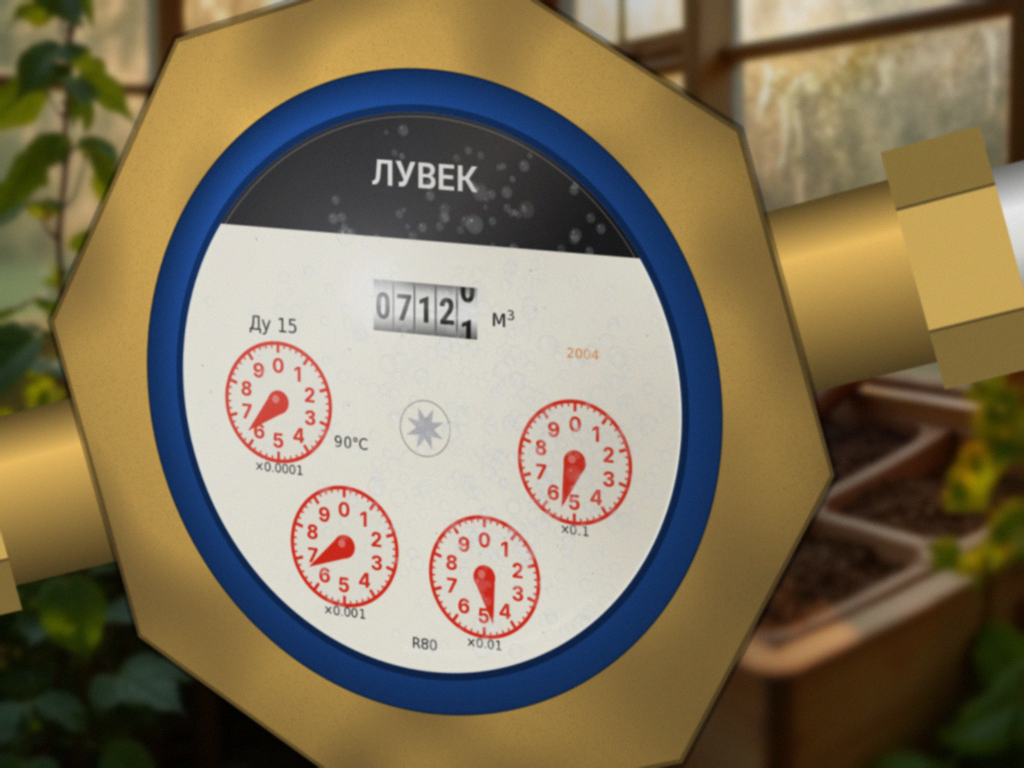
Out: value=7120.5466 unit=m³
